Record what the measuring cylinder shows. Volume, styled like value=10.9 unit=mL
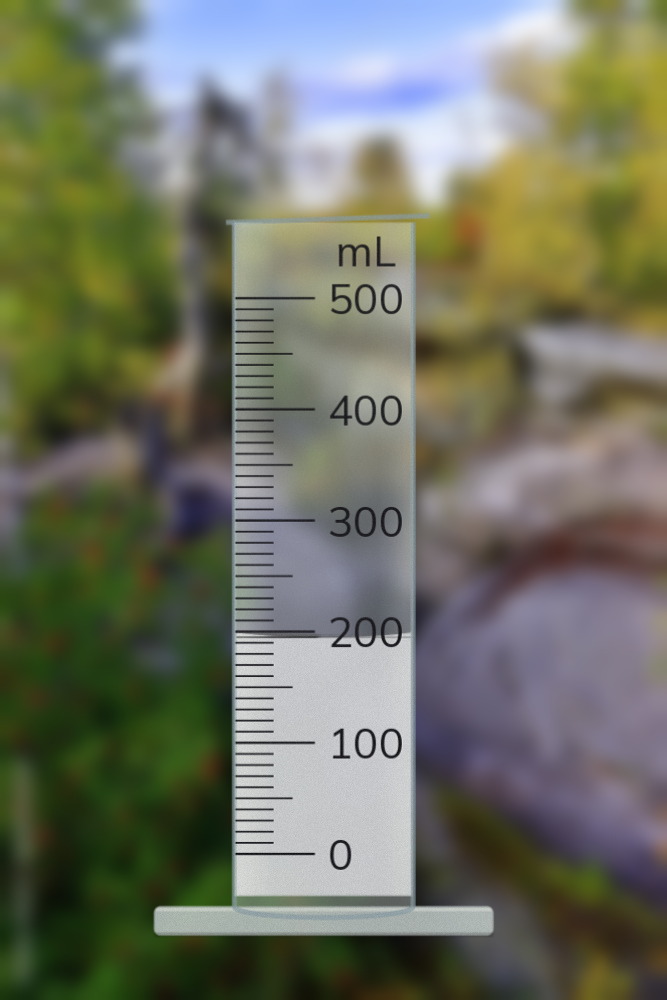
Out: value=195 unit=mL
